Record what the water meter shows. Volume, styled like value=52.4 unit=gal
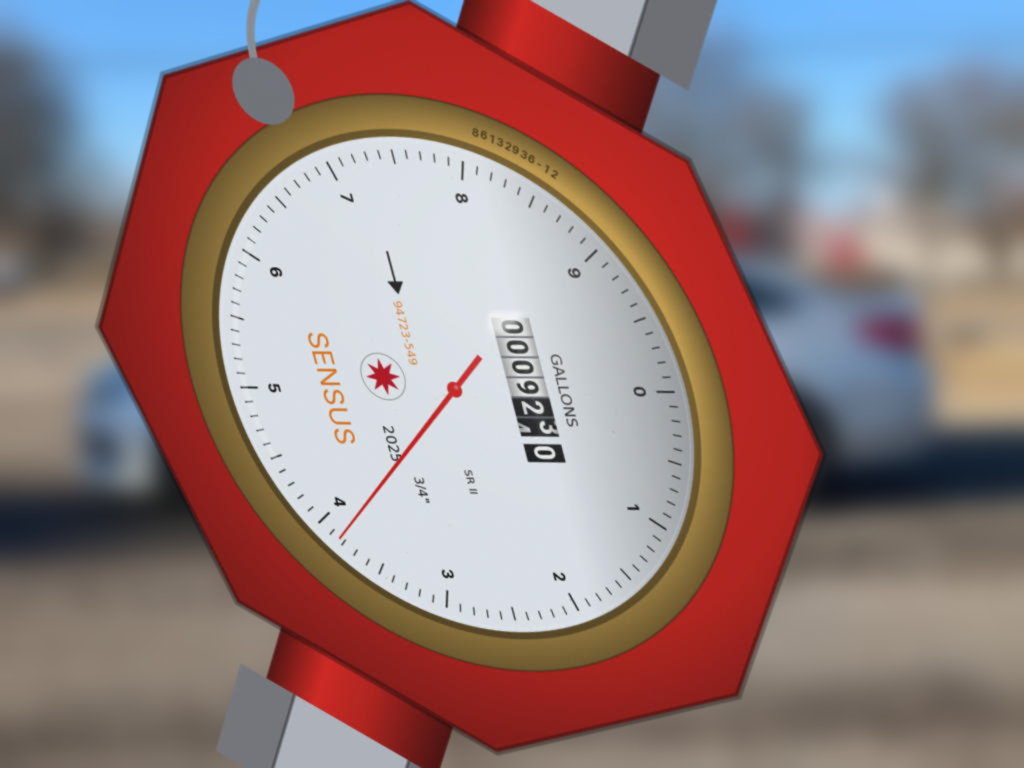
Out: value=9233.8 unit=gal
